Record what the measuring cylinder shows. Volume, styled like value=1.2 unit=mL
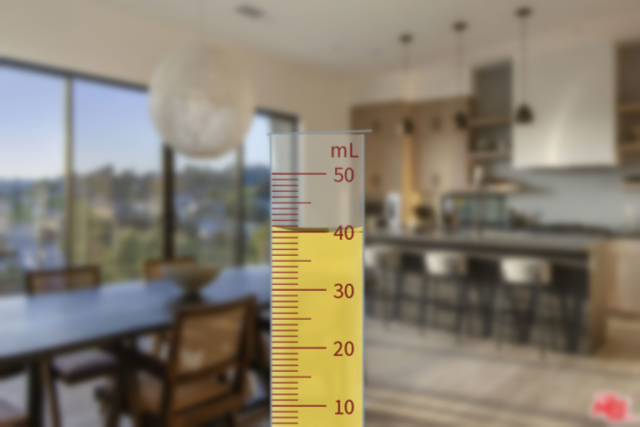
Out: value=40 unit=mL
